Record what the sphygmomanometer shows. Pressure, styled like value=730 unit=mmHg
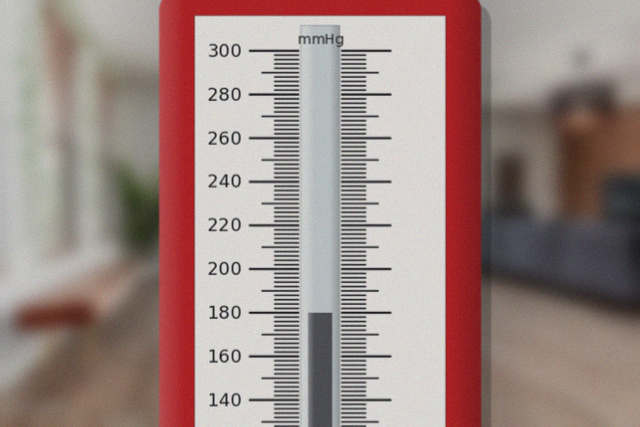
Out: value=180 unit=mmHg
